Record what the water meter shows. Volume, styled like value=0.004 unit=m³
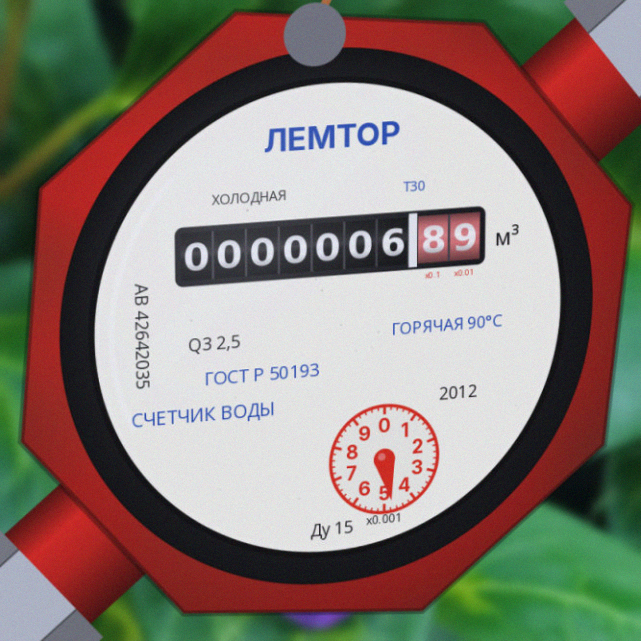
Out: value=6.894 unit=m³
